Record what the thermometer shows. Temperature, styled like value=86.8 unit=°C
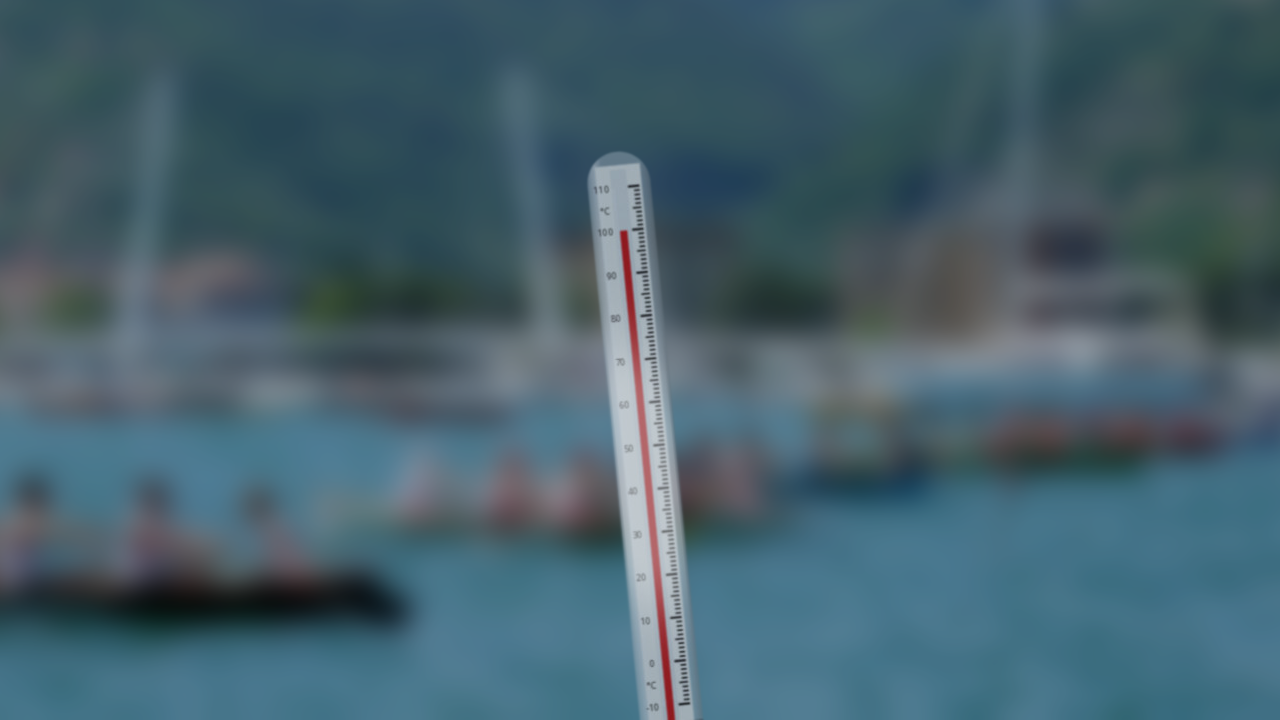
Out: value=100 unit=°C
